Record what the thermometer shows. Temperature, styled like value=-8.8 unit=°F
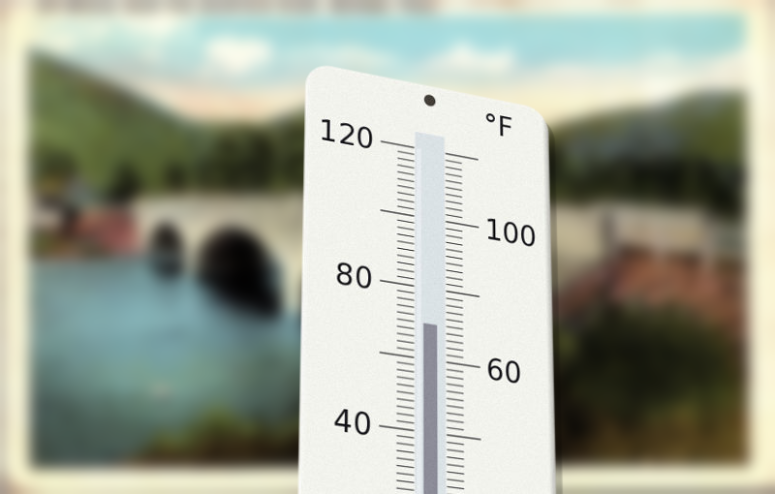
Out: value=70 unit=°F
